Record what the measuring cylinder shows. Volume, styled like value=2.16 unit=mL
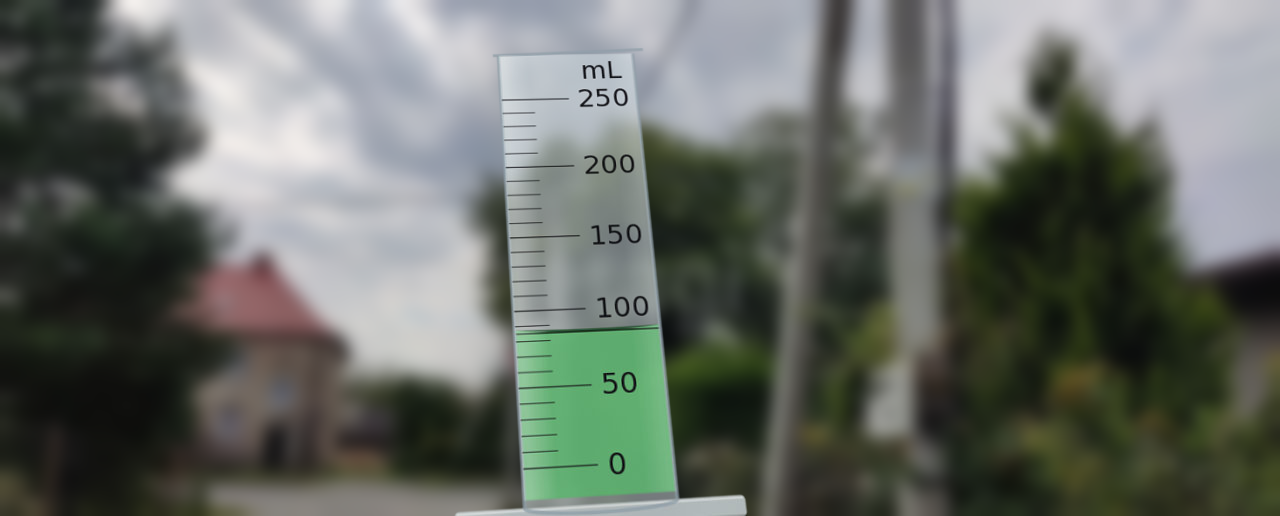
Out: value=85 unit=mL
